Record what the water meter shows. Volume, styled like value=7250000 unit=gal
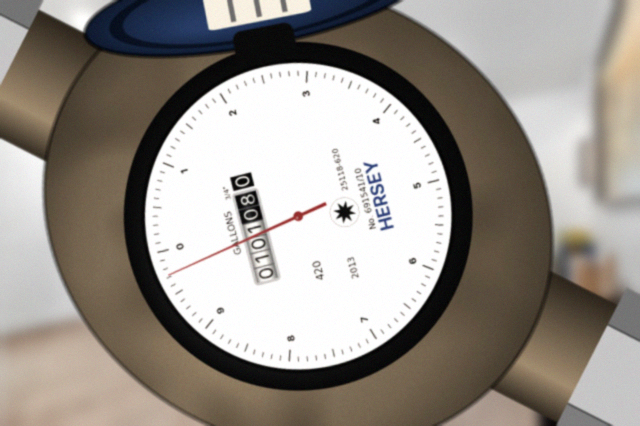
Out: value=101079.7 unit=gal
